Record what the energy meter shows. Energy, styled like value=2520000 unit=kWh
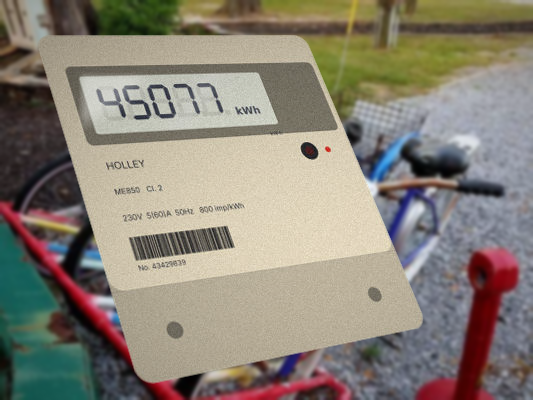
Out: value=45077 unit=kWh
